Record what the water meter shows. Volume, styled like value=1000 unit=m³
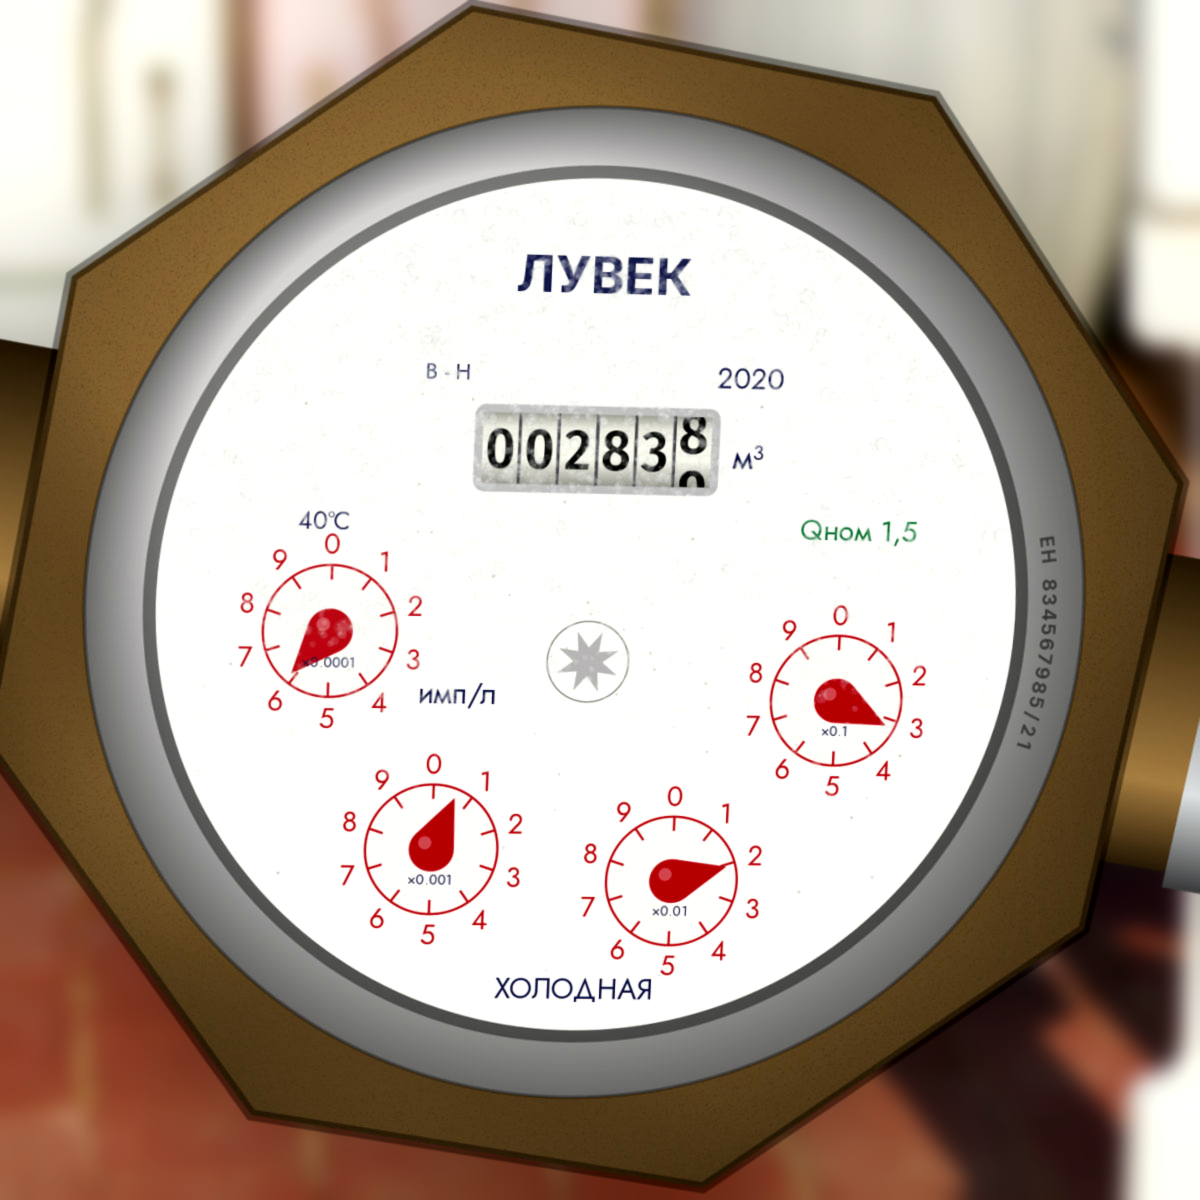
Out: value=2838.3206 unit=m³
